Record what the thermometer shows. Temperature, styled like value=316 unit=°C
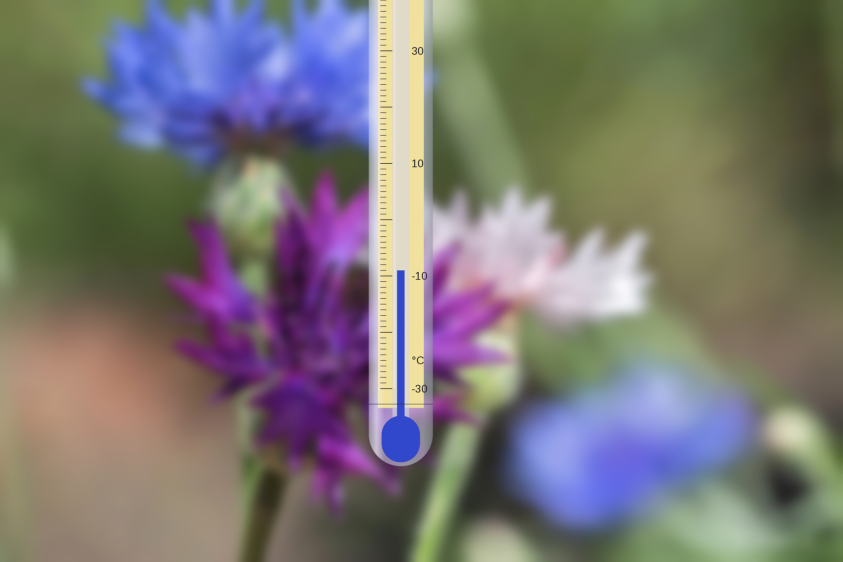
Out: value=-9 unit=°C
